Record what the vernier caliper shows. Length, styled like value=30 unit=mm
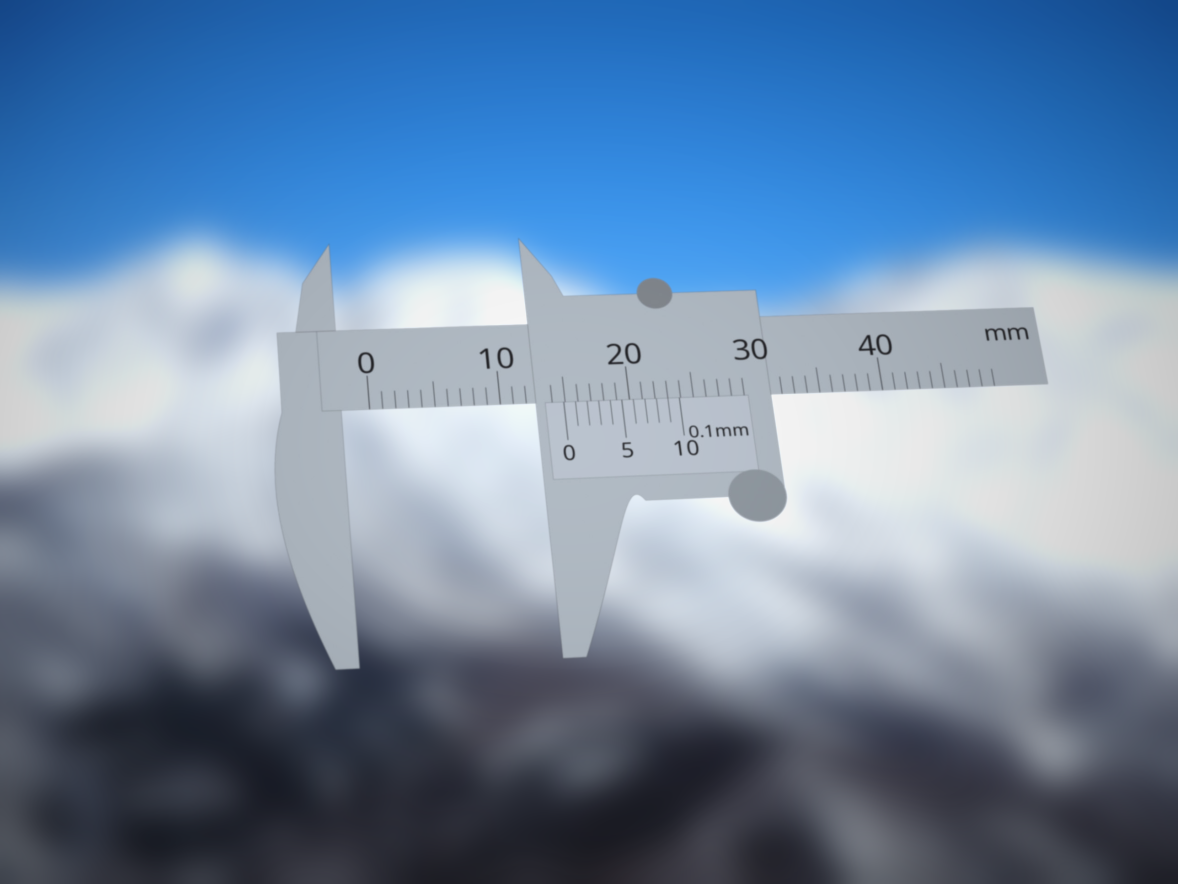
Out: value=14.9 unit=mm
